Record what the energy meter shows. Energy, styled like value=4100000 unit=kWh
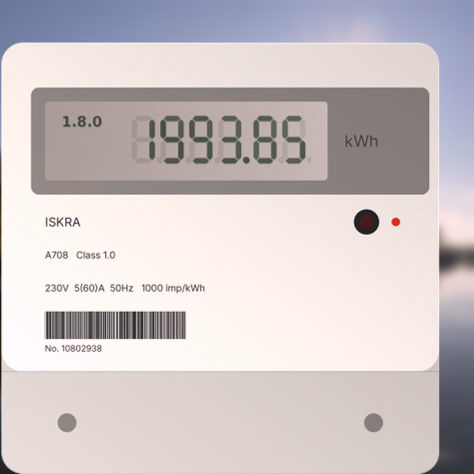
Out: value=1993.85 unit=kWh
